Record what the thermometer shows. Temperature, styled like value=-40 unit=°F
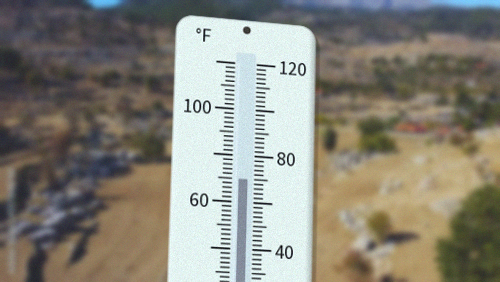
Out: value=70 unit=°F
